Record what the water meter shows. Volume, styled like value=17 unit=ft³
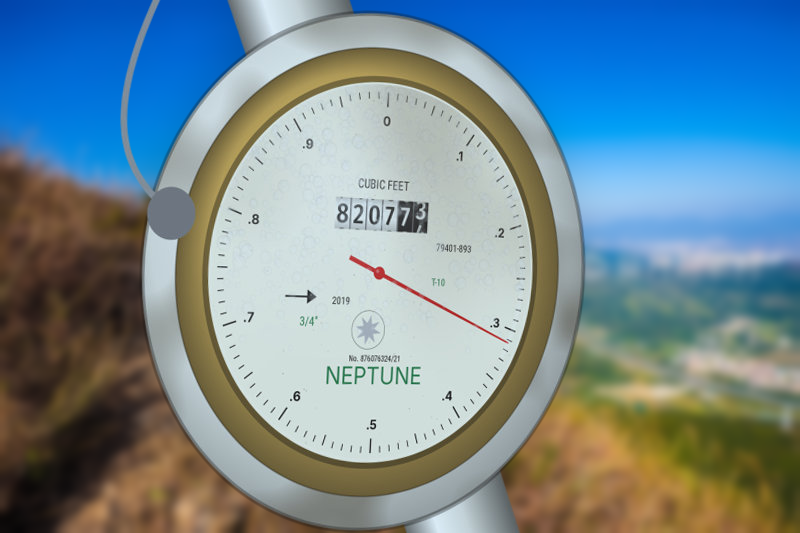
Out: value=820773.31 unit=ft³
